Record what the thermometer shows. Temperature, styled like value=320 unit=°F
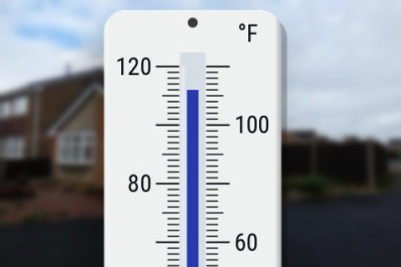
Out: value=112 unit=°F
